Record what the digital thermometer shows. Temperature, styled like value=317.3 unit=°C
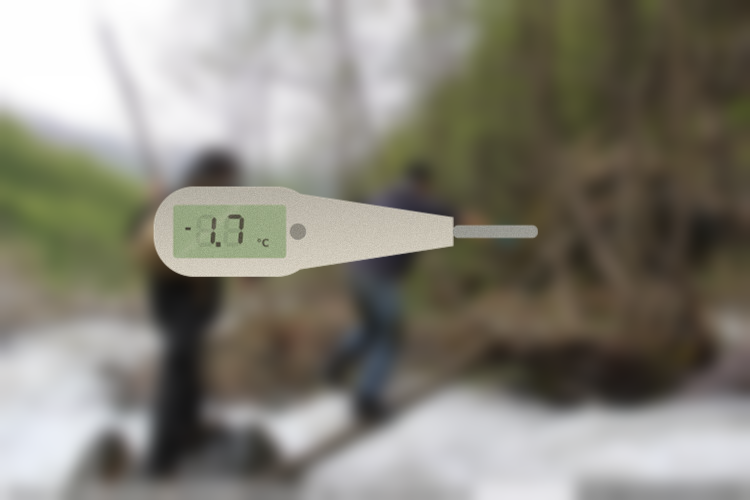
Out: value=-1.7 unit=°C
